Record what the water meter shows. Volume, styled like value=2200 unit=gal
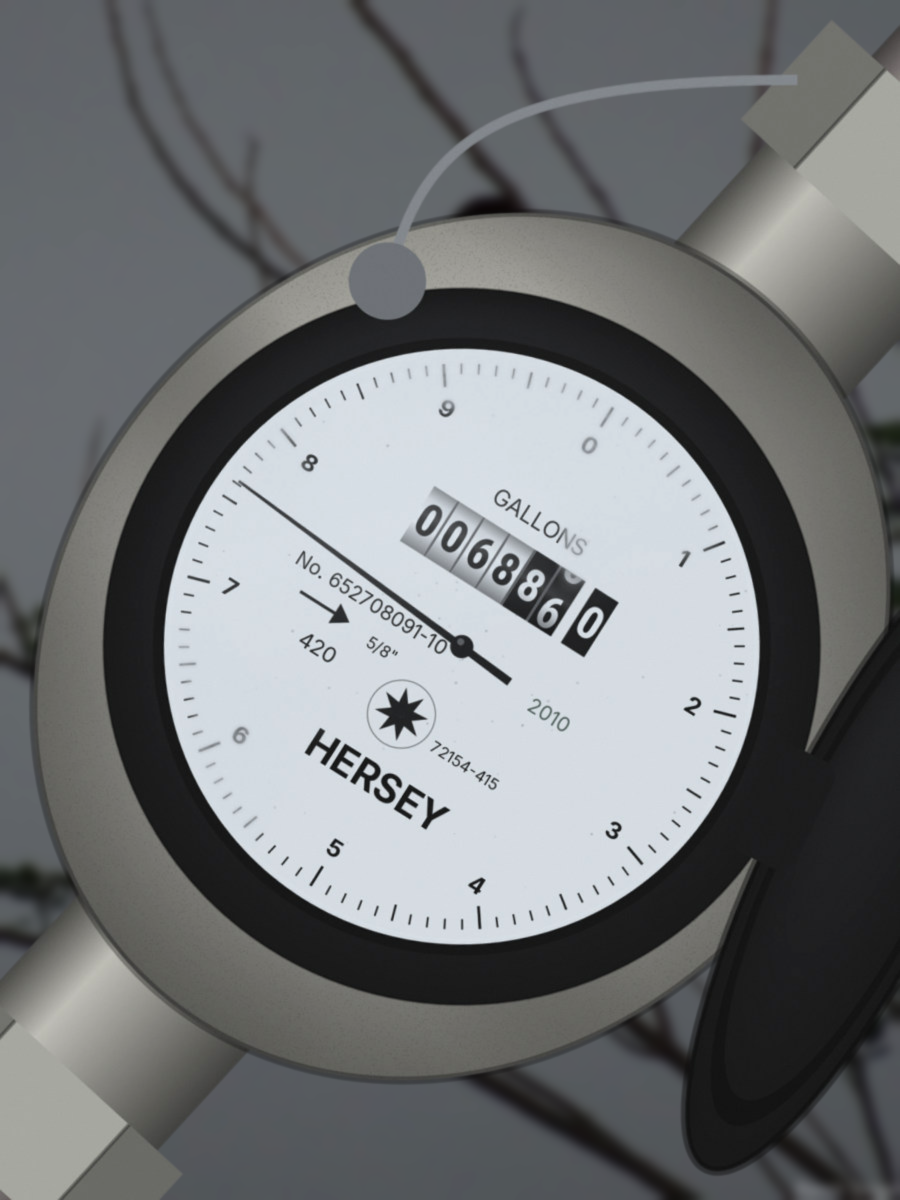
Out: value=68857.6 unit=gal
